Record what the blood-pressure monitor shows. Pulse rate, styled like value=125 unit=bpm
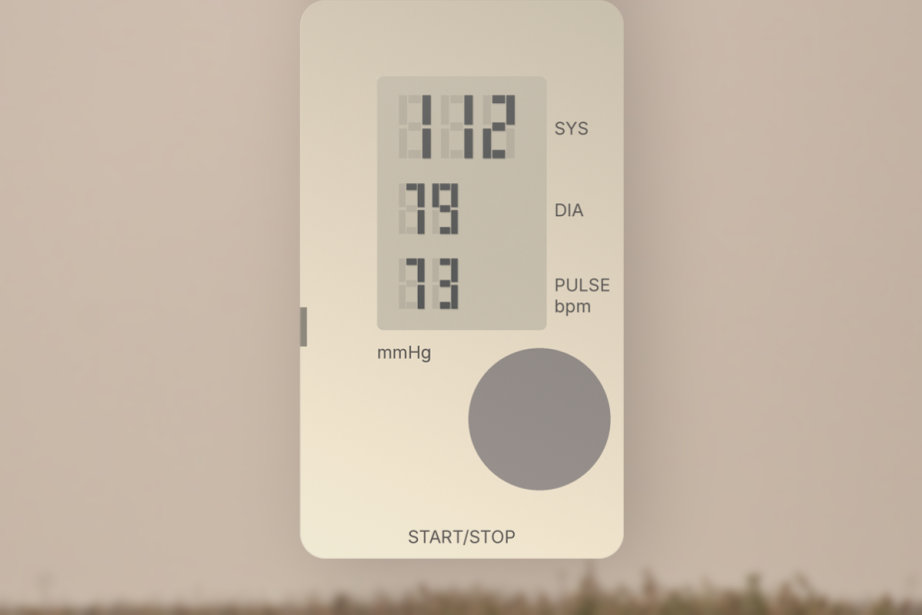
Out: value=73 unit=bpm
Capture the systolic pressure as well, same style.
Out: value=112 unit=mmHg
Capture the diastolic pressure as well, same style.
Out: value=79 unit=mmHg
